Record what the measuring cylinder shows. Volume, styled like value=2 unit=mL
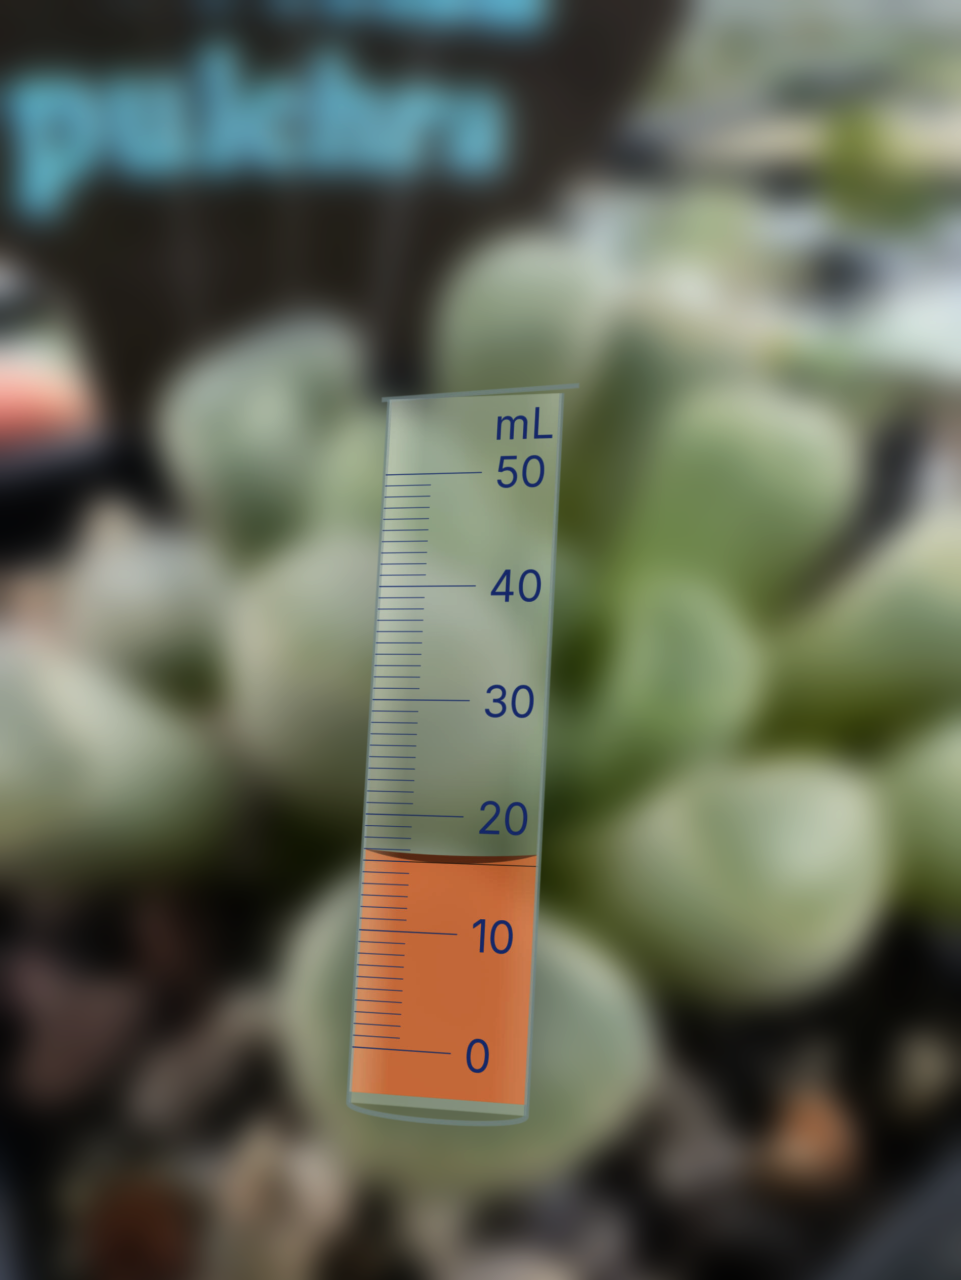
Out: value=16 unit=mL
